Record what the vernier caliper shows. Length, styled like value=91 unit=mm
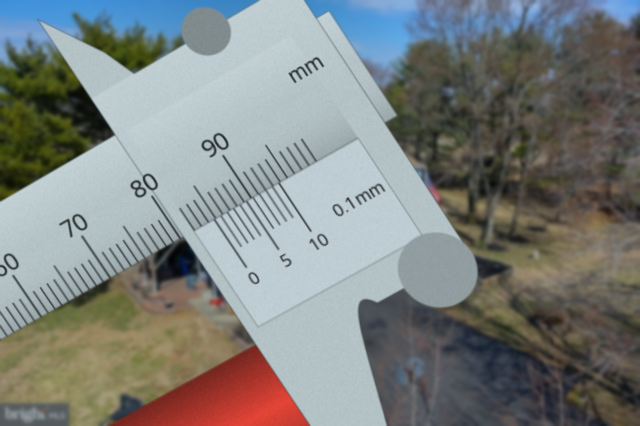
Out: value=84.8 unit=mm
